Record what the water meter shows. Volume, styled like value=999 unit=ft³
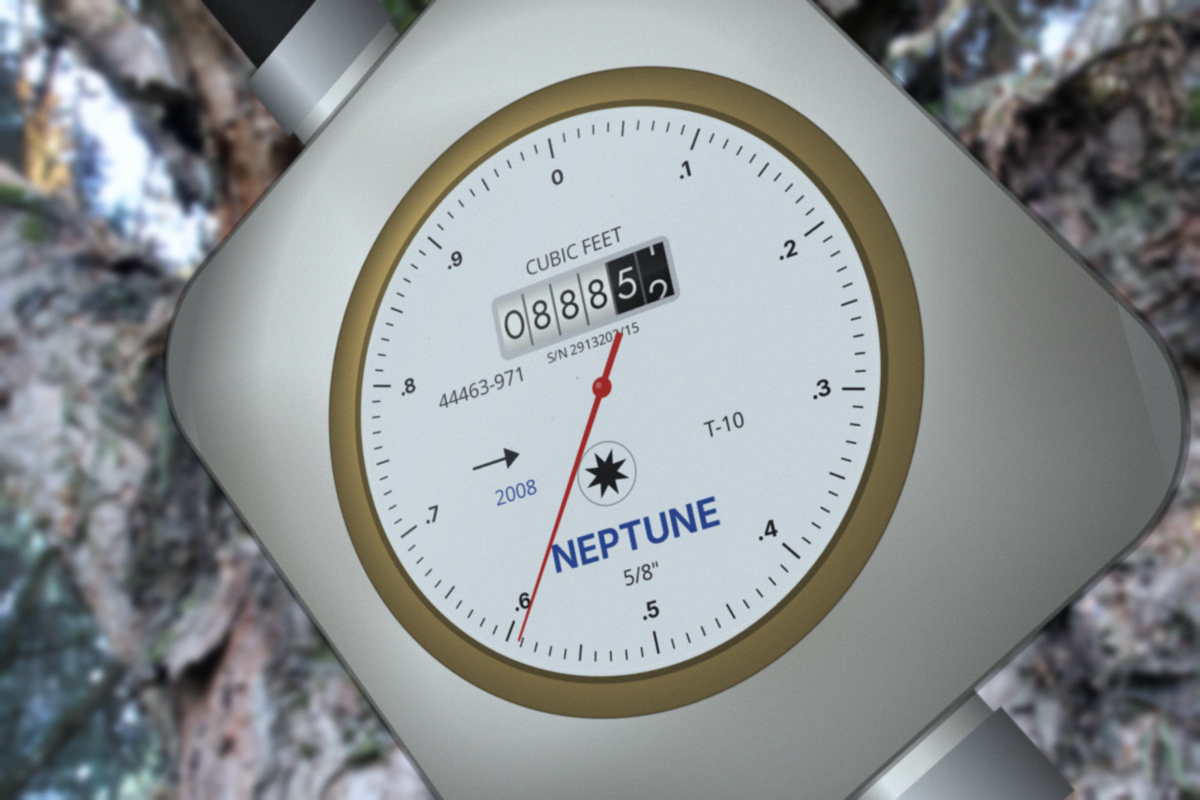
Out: value=88851.59 unit=ft³
